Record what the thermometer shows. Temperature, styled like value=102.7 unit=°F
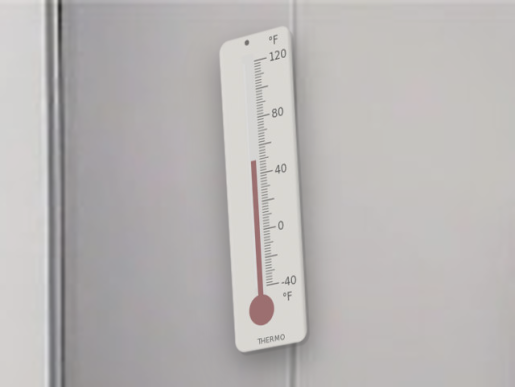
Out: value=50 unit=°F
